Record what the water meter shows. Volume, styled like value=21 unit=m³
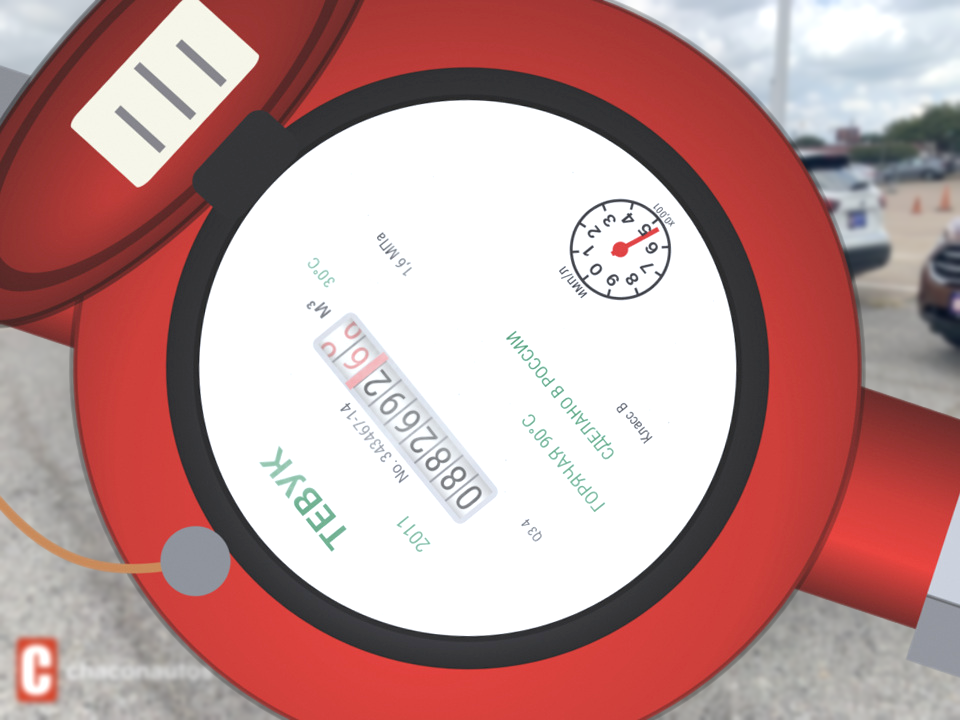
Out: value=882692.685 unit=m³
